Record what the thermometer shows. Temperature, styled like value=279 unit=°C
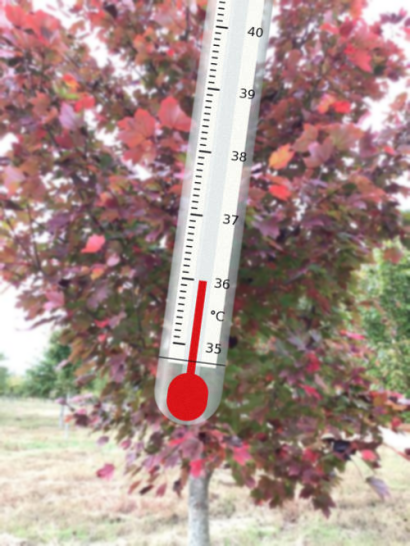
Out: value=36 unit=°C
